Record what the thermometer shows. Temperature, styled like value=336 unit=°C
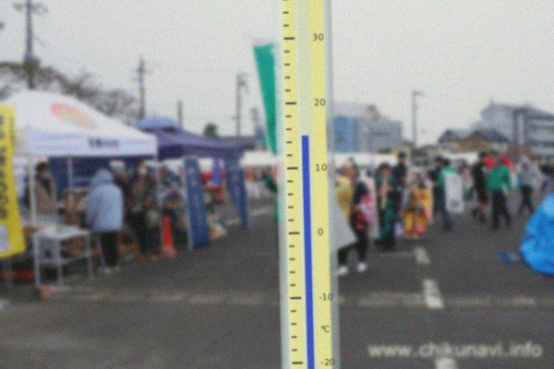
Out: value=15 unit=°C
